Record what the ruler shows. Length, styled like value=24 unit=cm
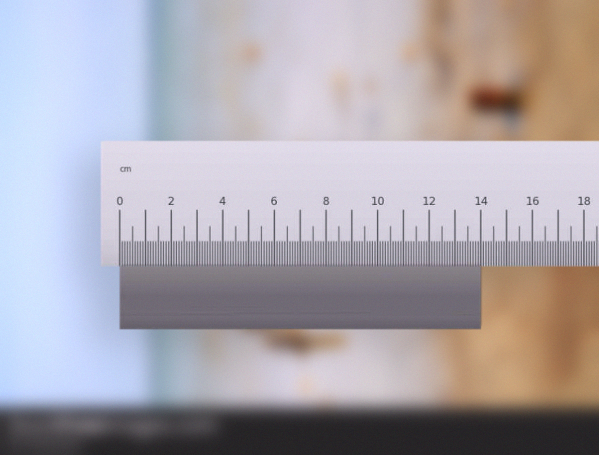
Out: value=14 unit=cm
